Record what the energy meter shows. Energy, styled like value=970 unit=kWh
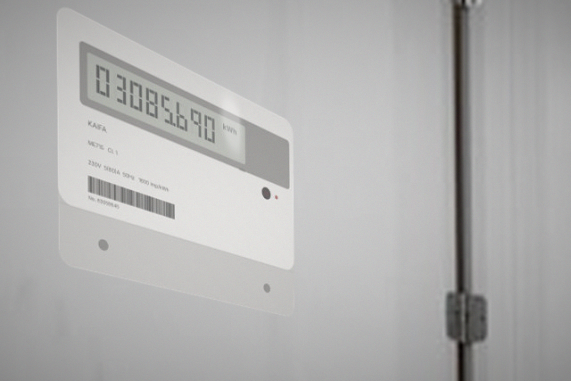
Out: value=3085.690 unit=kWh
